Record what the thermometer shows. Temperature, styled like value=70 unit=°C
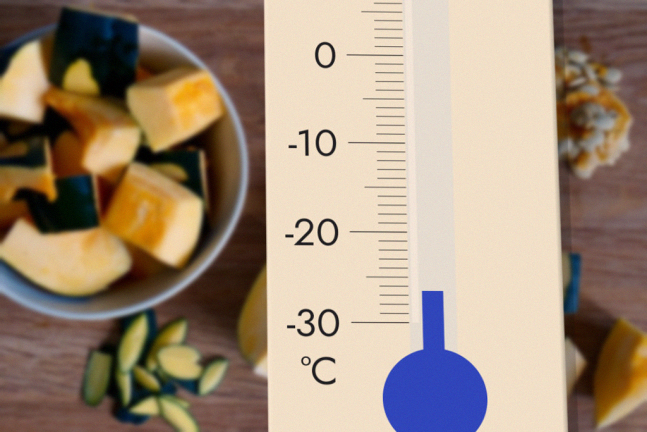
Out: value=-26.5 unit=°C
